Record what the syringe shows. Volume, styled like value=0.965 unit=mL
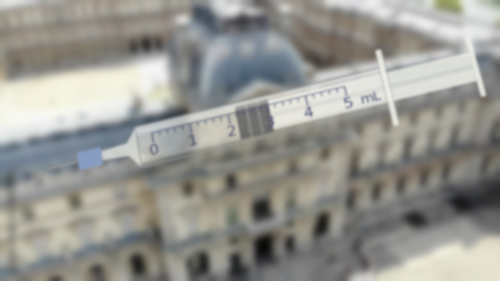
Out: value=2.2 unit=mL
